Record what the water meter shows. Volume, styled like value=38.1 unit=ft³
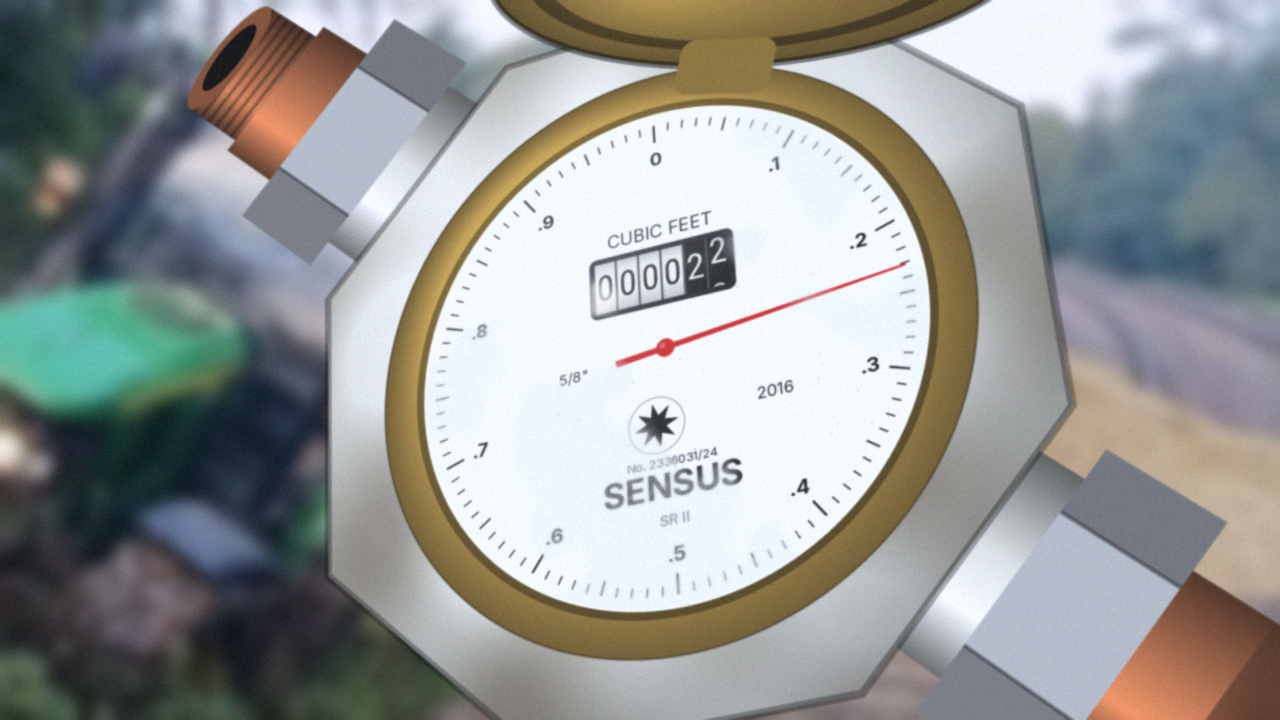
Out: value=22.23 unit=ft³
